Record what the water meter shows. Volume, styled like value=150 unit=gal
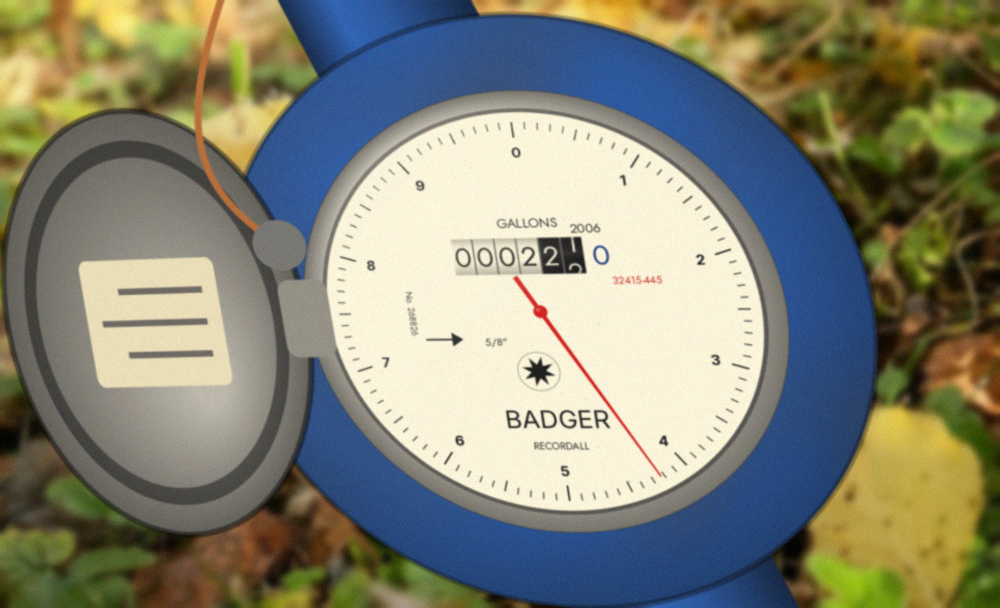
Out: value=2214.2 unit=gal
